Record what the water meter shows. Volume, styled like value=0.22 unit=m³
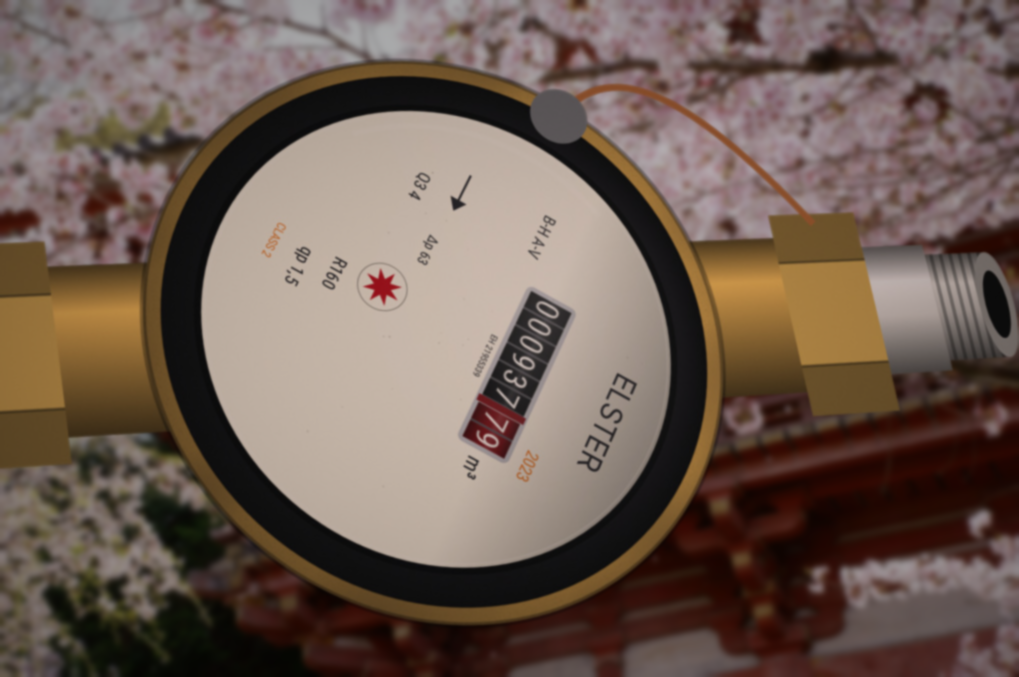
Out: value=937.79 unit=m³
